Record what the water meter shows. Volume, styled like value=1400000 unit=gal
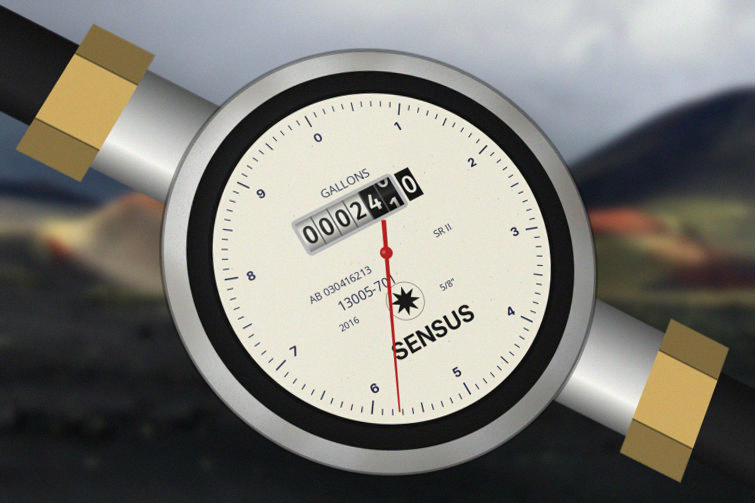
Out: value=2405.7 unit=gal
